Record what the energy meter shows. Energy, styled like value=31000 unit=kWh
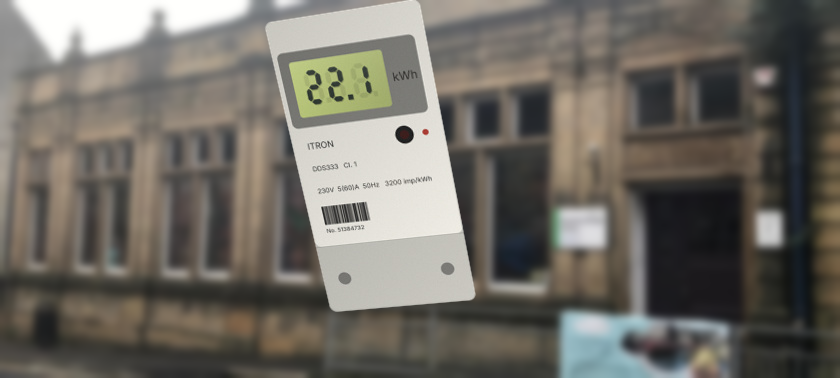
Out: value=22.1 unit=kWh
